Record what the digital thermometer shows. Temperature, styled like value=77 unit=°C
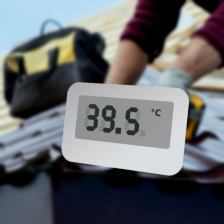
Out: value=39.5 unit=°C
